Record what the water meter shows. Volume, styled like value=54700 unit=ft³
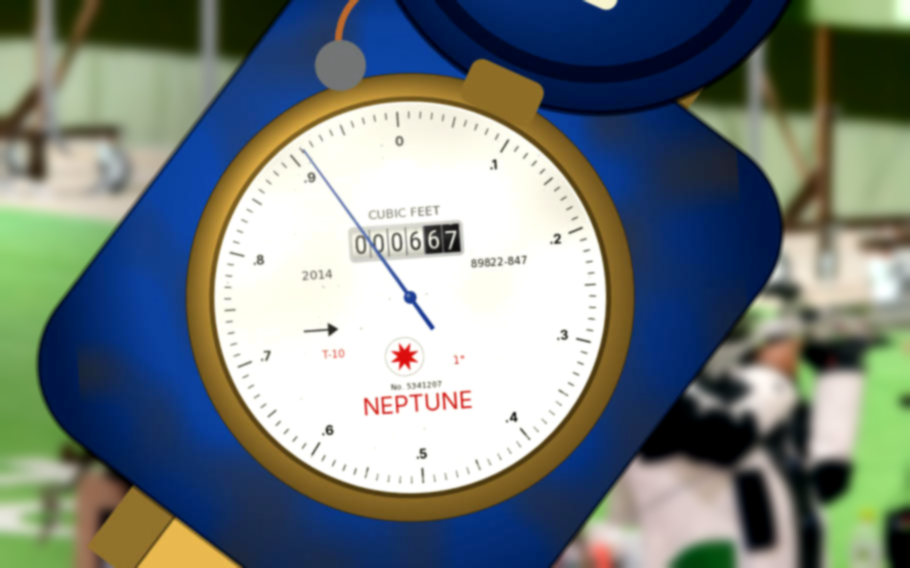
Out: value=666.91 unit=ft³
